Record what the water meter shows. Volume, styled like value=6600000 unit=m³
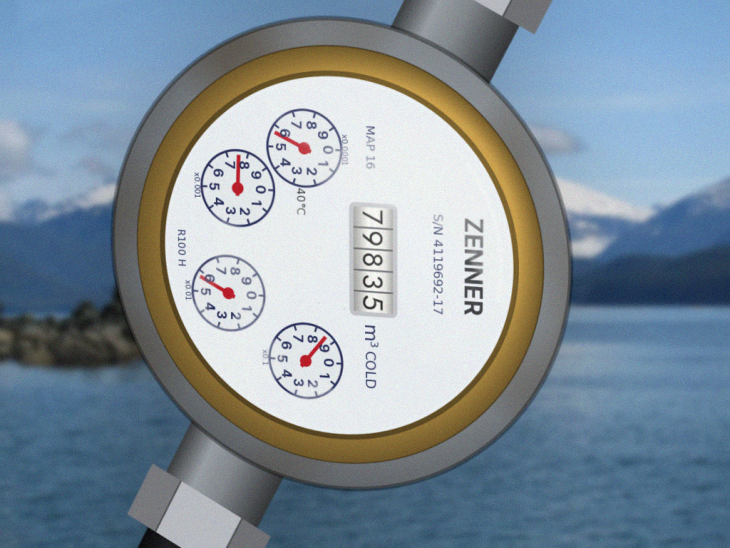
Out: value=79835.8575 unit=m³
